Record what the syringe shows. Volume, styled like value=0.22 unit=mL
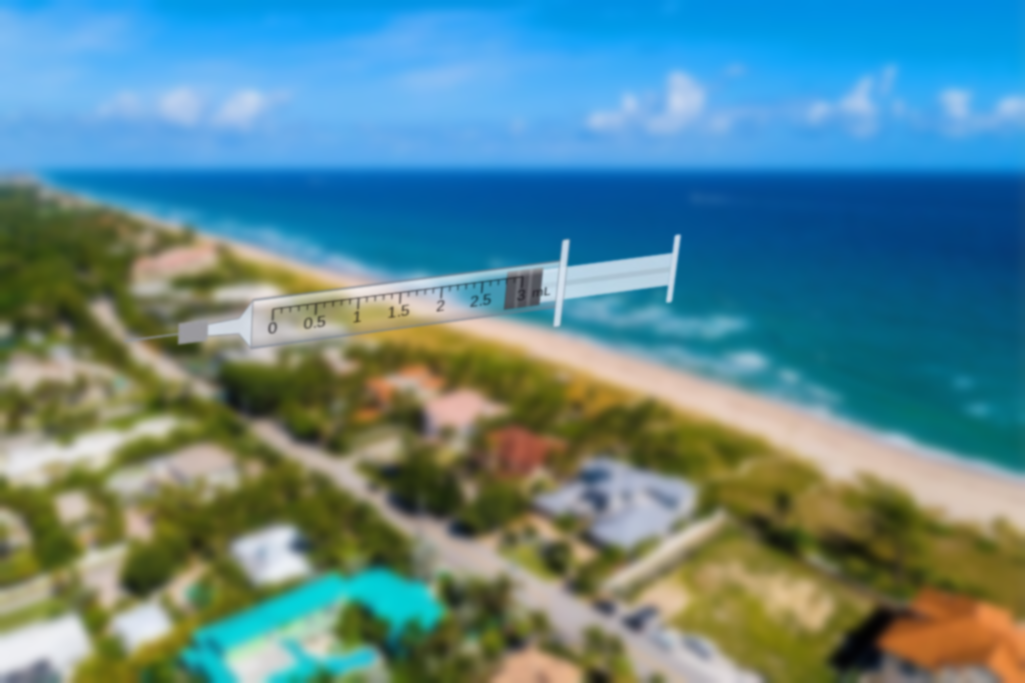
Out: value=2.8 unit=mL
